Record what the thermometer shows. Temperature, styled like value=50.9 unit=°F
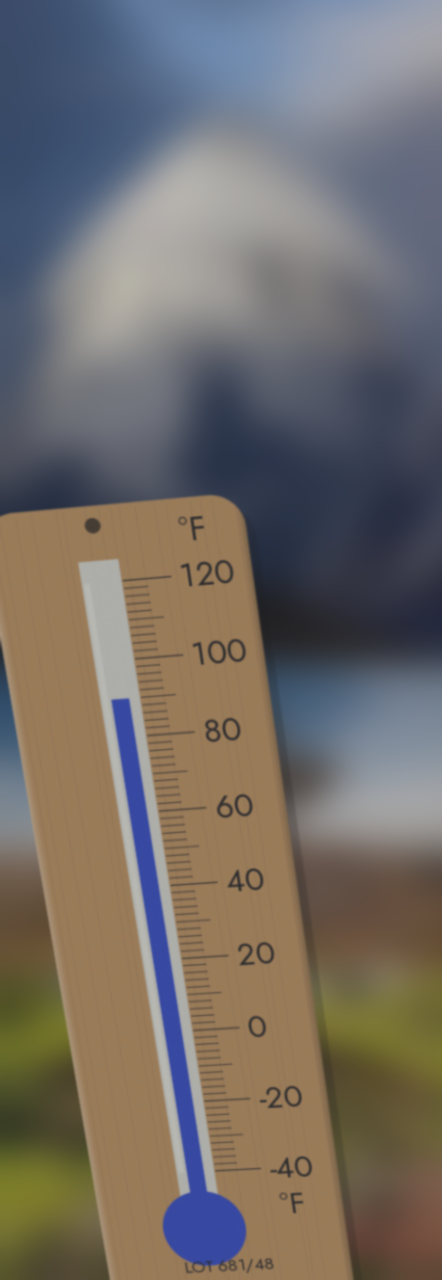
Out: value=90 unit=°F
